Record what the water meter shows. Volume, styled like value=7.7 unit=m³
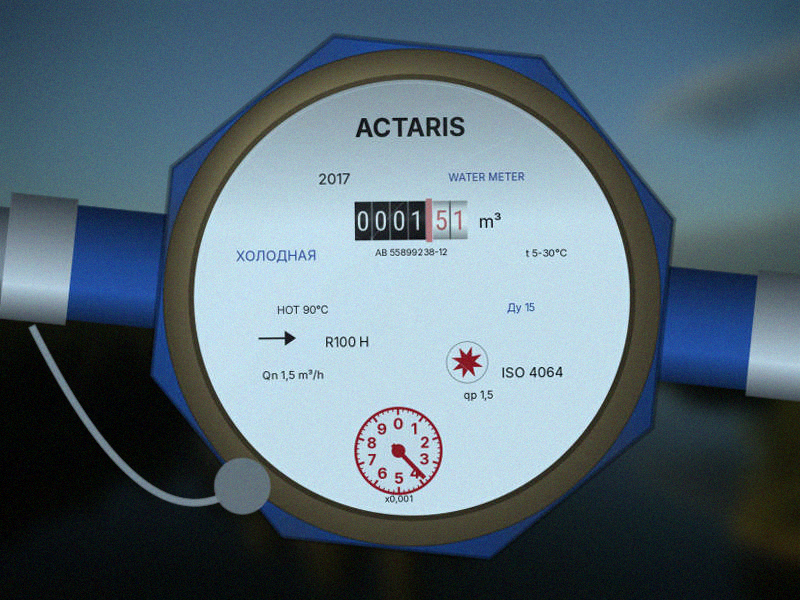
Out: value=1.513 unit=m³
